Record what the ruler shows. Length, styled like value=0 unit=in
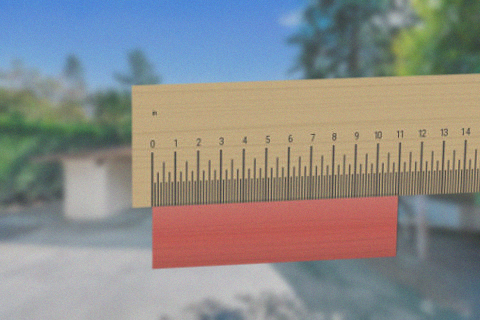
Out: value=11 unit=in
